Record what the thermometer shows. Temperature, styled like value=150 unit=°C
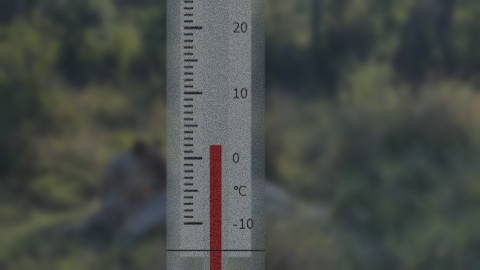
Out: value=2 unit=°C
